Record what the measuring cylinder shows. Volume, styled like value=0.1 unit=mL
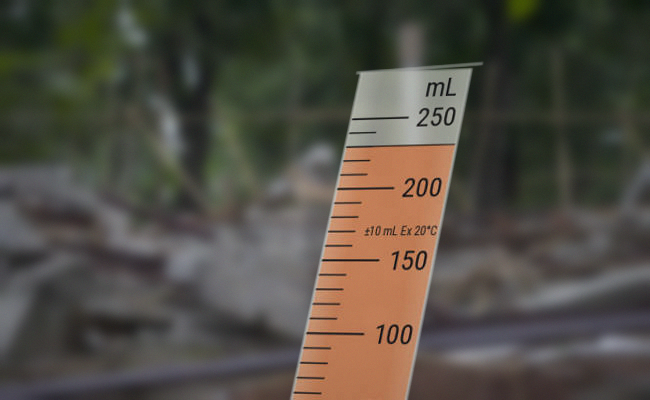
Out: value=230 unit=mL
